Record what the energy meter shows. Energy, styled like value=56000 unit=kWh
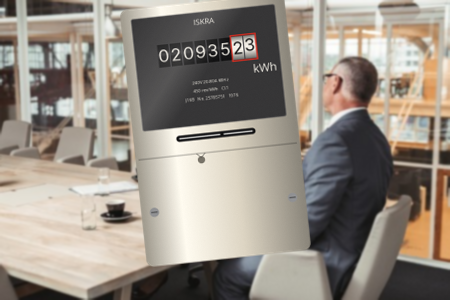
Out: value=20935.23 unit=kWh
